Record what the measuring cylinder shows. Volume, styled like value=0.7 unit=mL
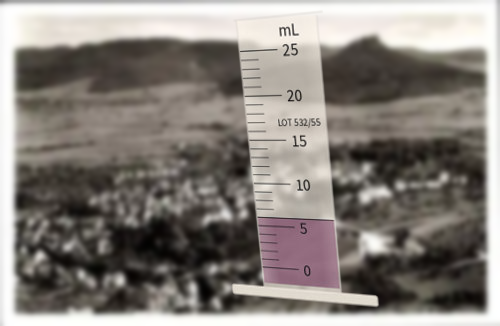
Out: value=6 unit=mL
